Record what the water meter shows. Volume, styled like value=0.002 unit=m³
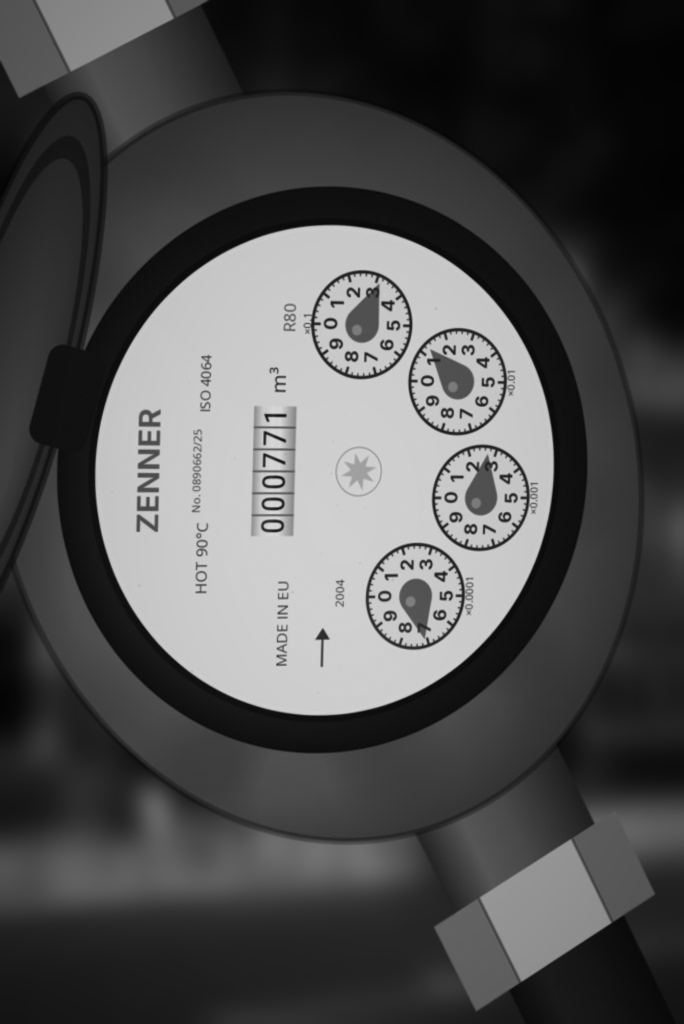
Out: value=771.3127 unit=m³
